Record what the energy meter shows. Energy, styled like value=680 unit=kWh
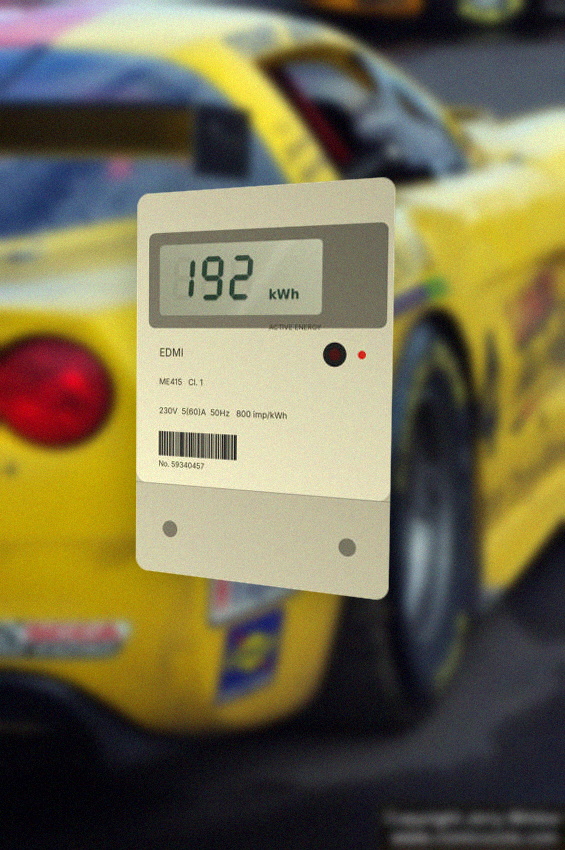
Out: value=192 unit=kWh
